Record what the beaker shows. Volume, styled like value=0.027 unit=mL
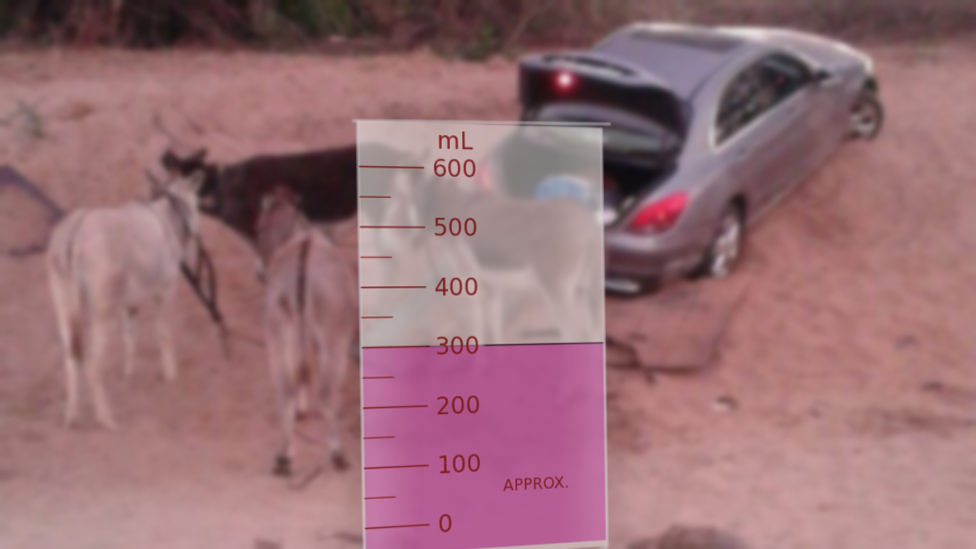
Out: value=300 unit=mL
